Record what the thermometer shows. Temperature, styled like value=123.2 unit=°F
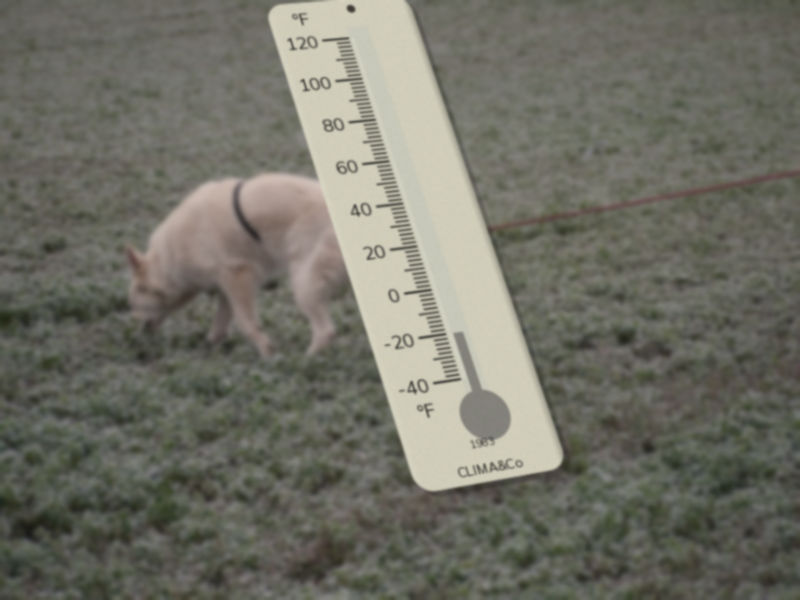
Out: value=-20 unit=°F
